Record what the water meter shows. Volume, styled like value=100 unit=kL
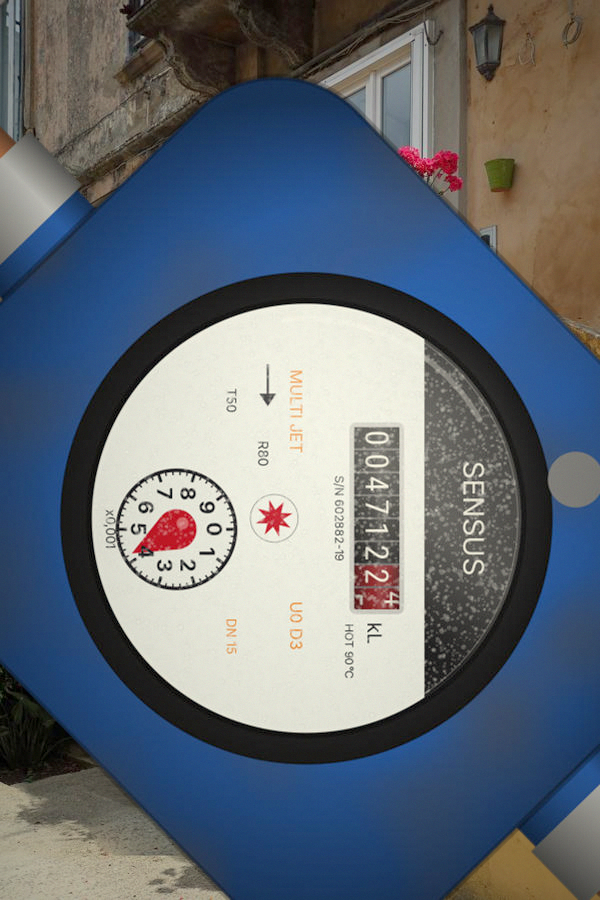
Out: value=4712.244 unit=kL
